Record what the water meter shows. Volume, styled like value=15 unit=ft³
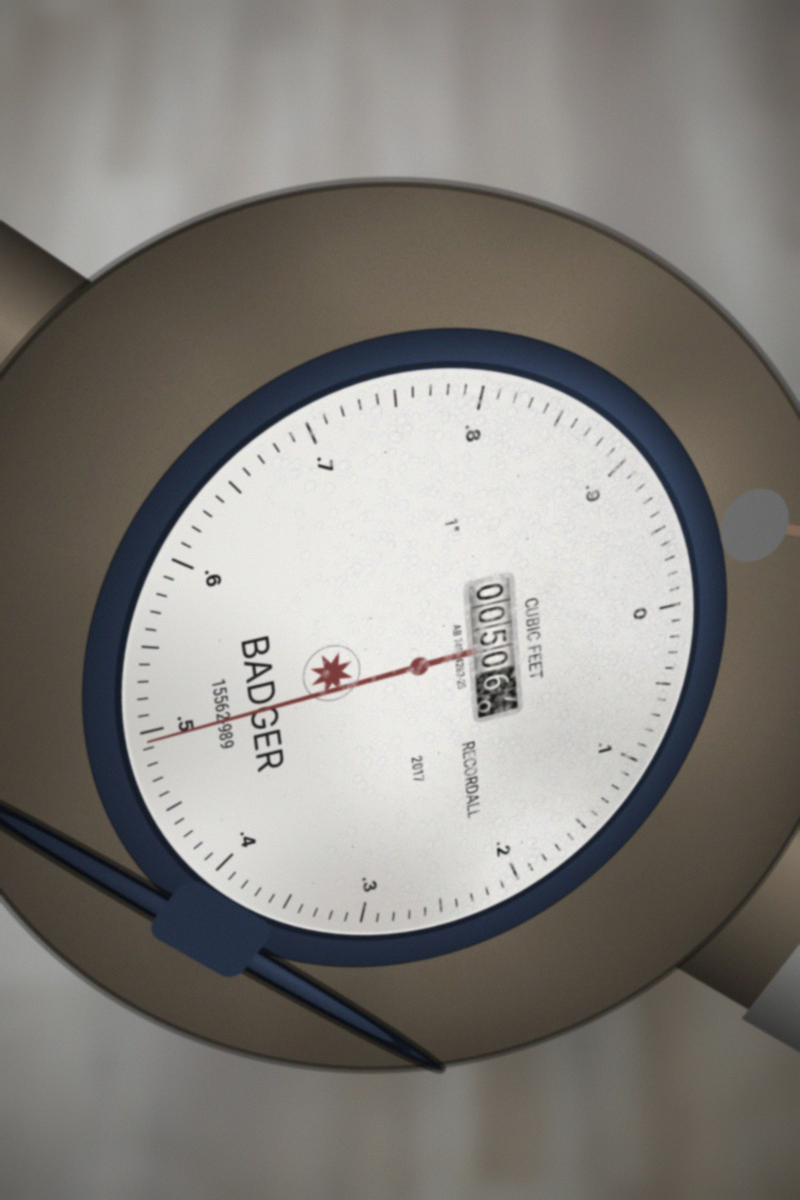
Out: value=5067.49 unit=ft³
